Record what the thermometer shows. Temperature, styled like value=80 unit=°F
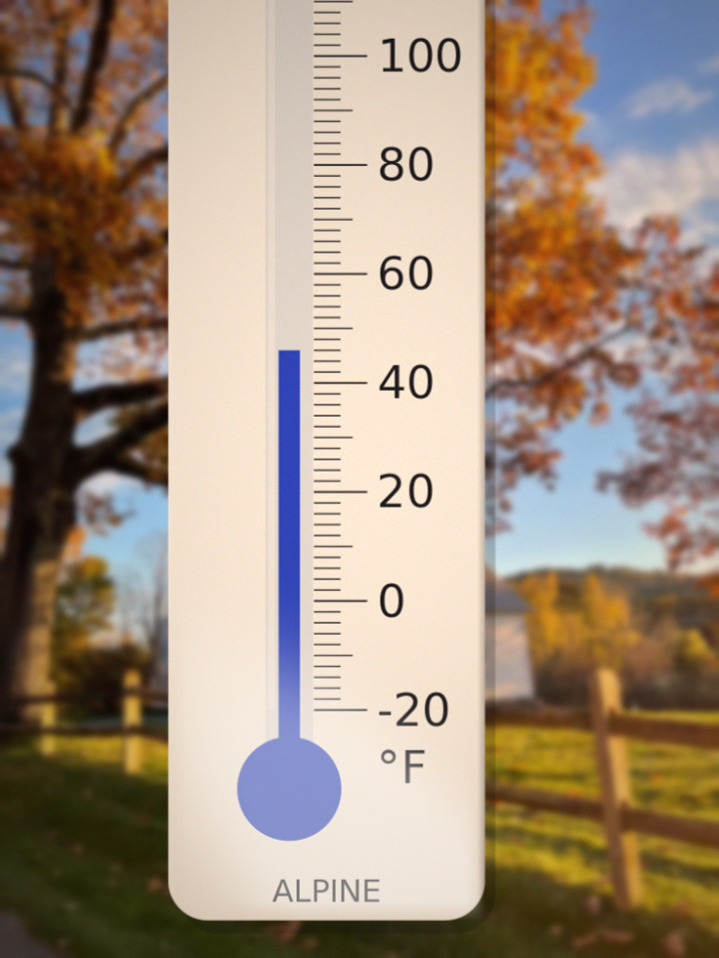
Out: value=46 unit=°F
